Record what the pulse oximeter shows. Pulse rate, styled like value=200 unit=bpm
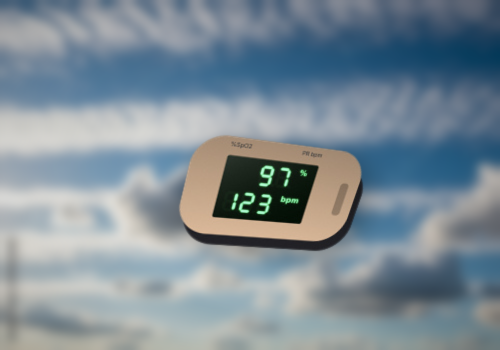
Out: value=123 unit=bpm
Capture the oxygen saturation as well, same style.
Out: value=97 unit=%
